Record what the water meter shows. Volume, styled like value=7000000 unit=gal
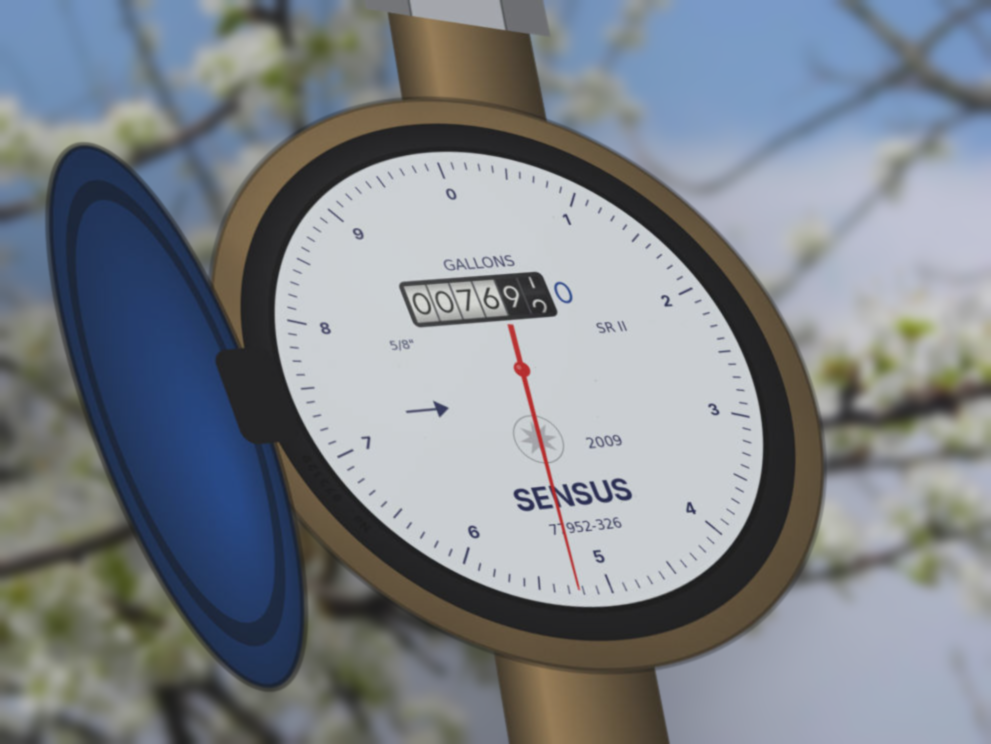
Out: value=76915.2 unit=gal
